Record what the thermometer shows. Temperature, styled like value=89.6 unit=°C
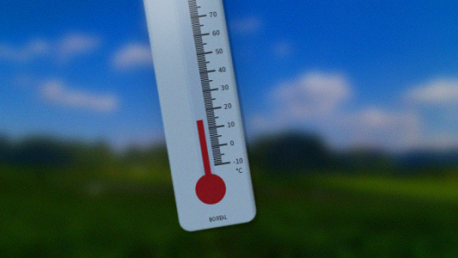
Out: value=15 unit=°C
